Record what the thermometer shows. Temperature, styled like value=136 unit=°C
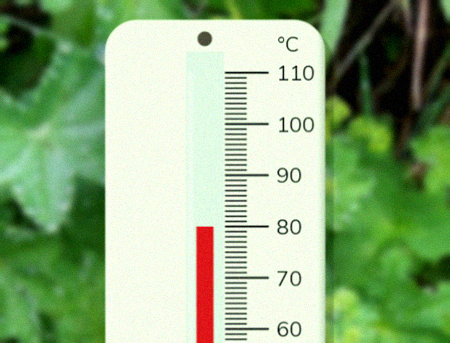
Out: value=80 unit=°C
